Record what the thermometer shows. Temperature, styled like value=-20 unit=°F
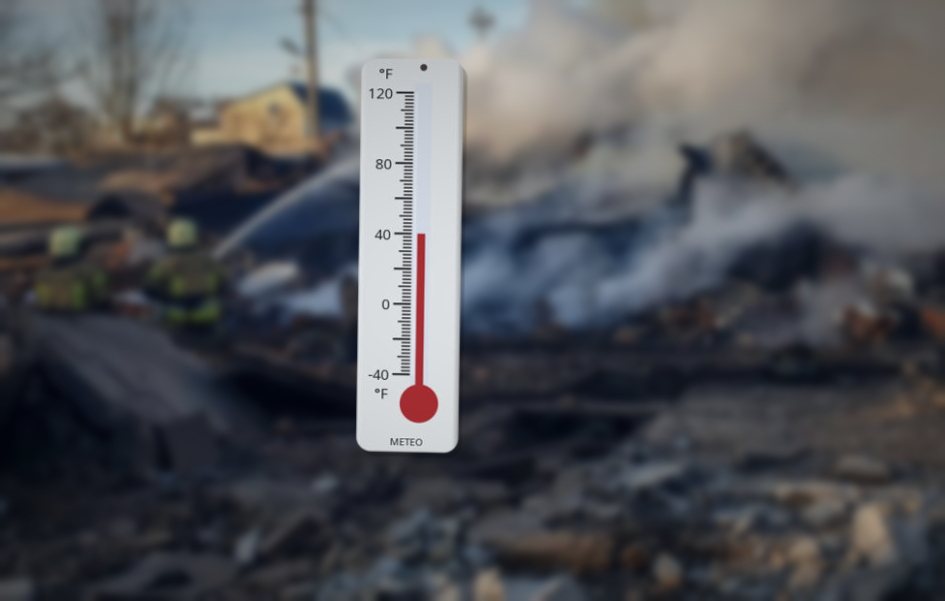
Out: value=40 unit=°F
